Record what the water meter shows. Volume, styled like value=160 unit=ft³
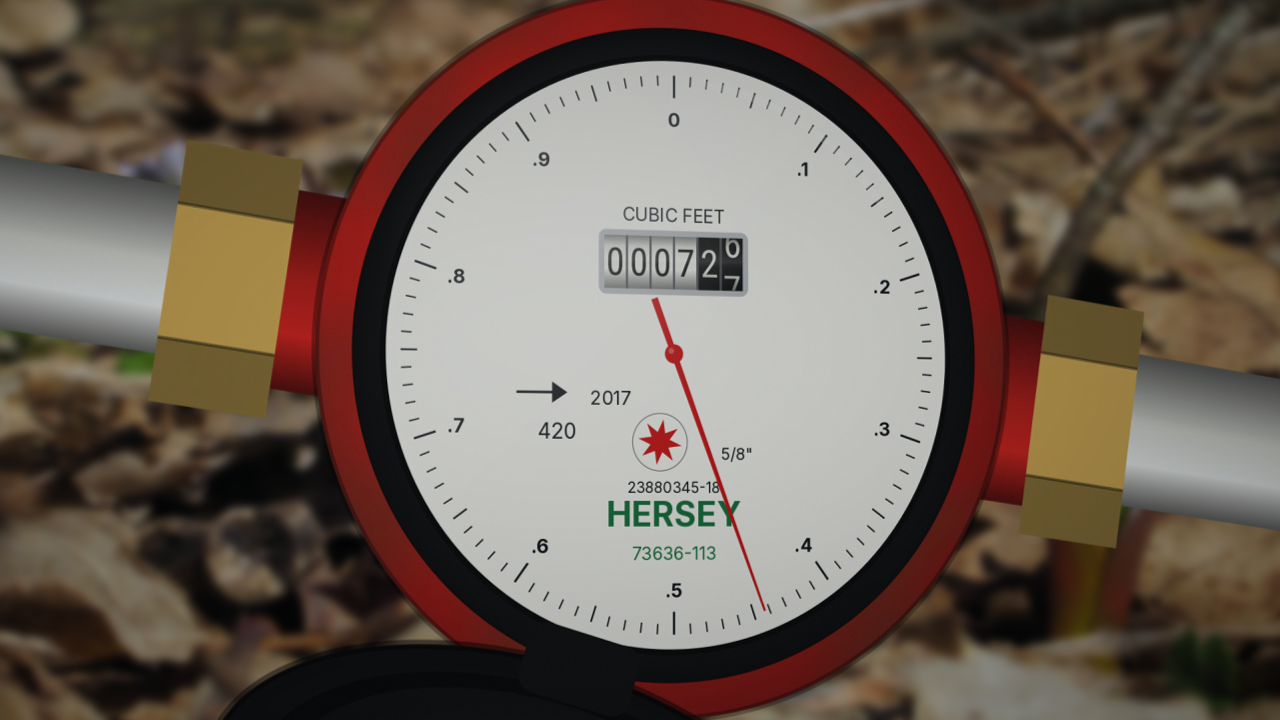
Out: value=726.44 unit=ft³
